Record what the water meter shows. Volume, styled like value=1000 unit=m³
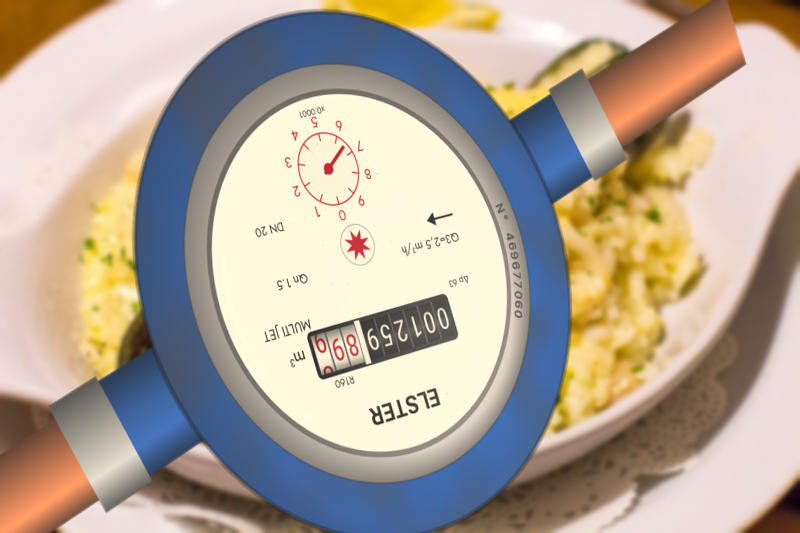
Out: value=1259.8986 unit=m³
